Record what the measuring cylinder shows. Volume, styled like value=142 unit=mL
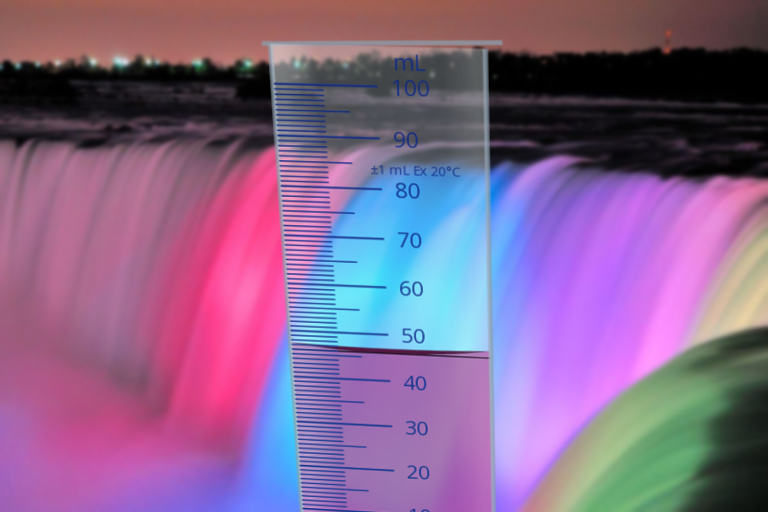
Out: value=46 unit=mL
